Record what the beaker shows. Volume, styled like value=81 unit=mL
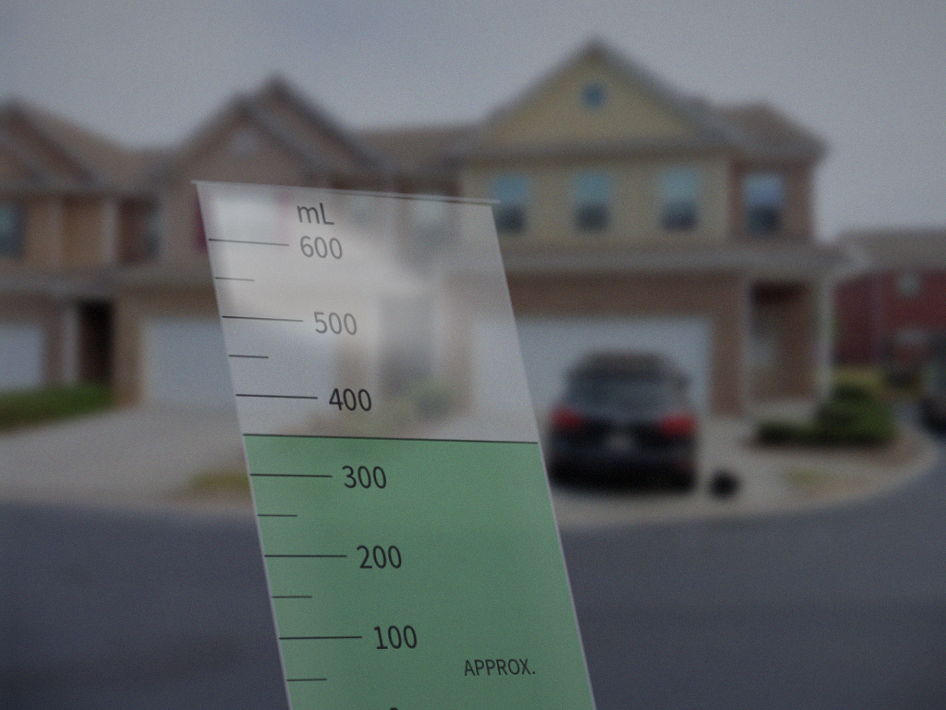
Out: value=350 unit=mL
